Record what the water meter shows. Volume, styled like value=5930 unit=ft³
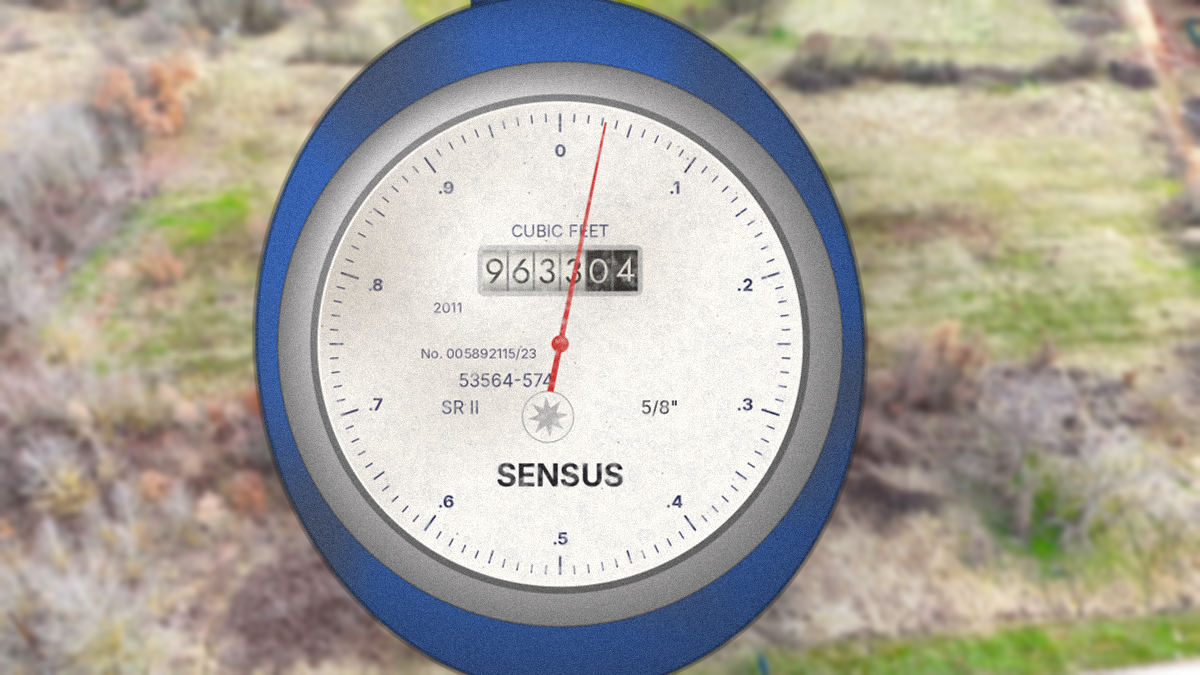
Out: value=963304.03 unit=ft³
